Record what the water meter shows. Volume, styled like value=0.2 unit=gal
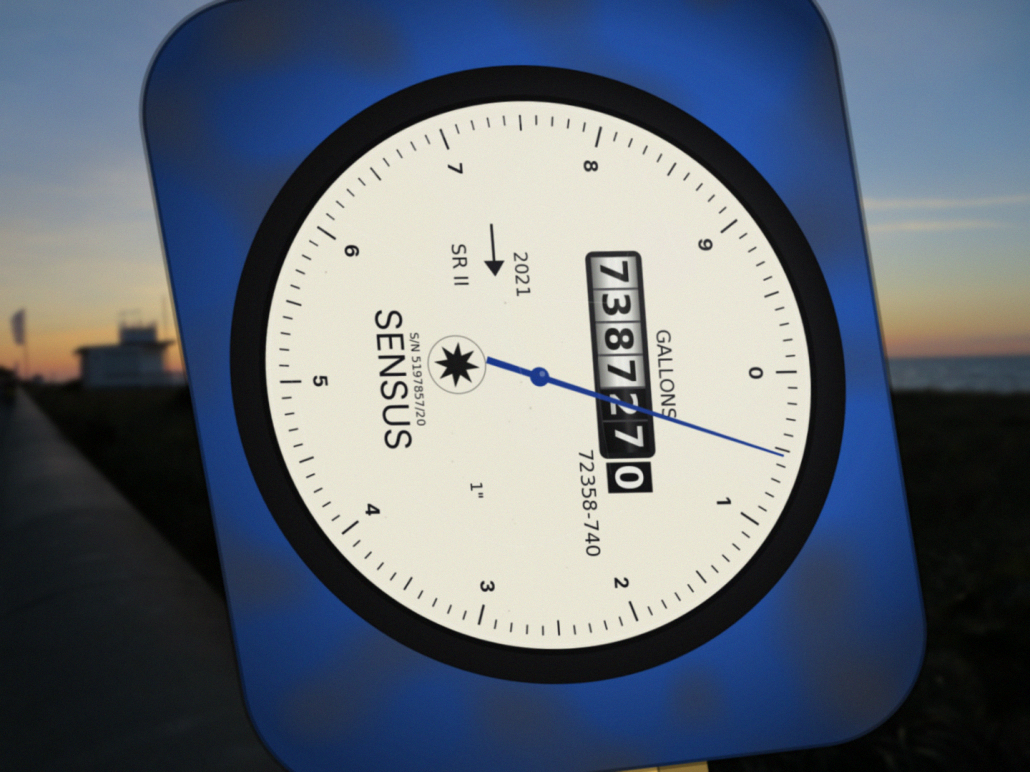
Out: value=7387270.5 unit=gal
